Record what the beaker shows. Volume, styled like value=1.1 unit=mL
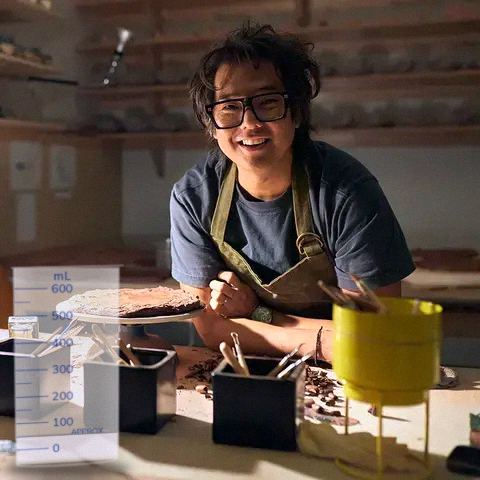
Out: value=50 unit=mL
